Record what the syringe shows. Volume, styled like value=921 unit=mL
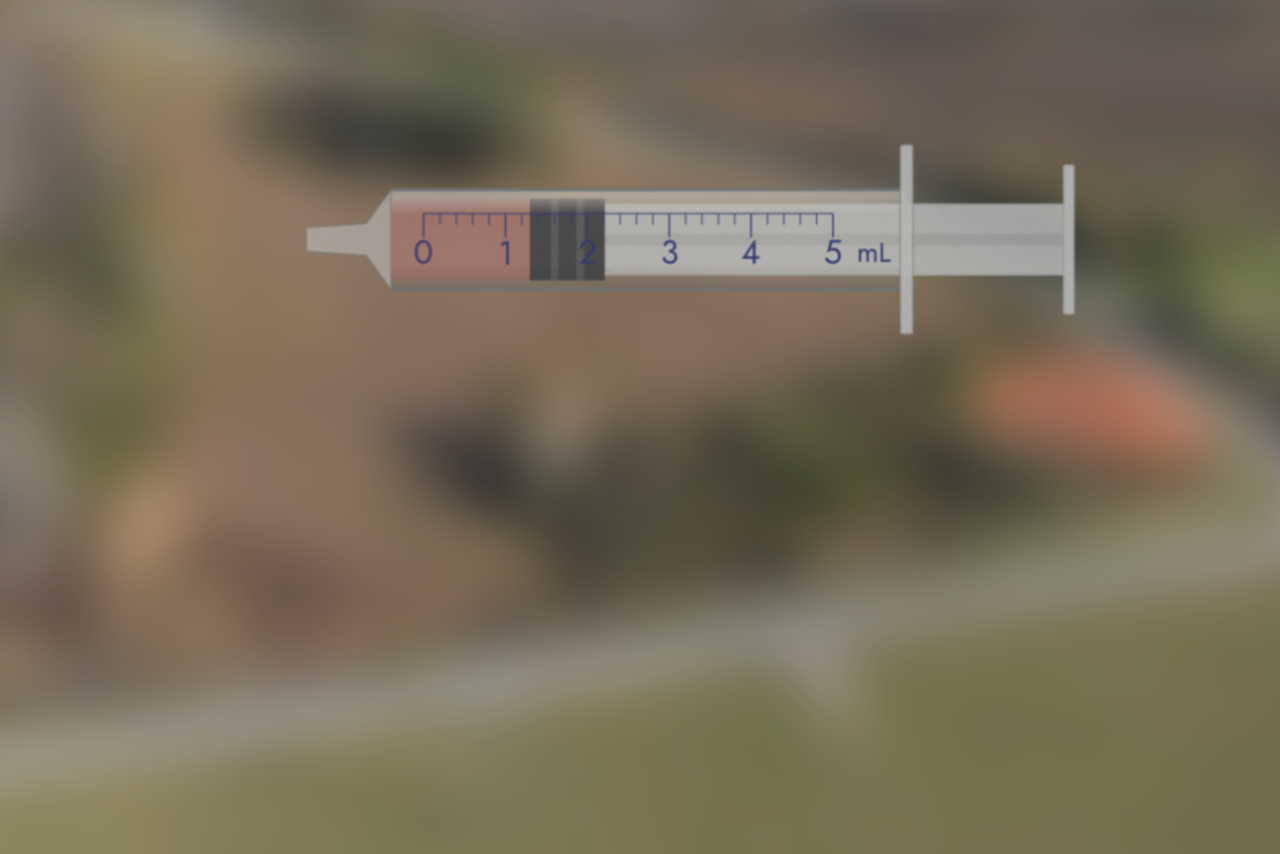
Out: value=1.3 unit=mL
